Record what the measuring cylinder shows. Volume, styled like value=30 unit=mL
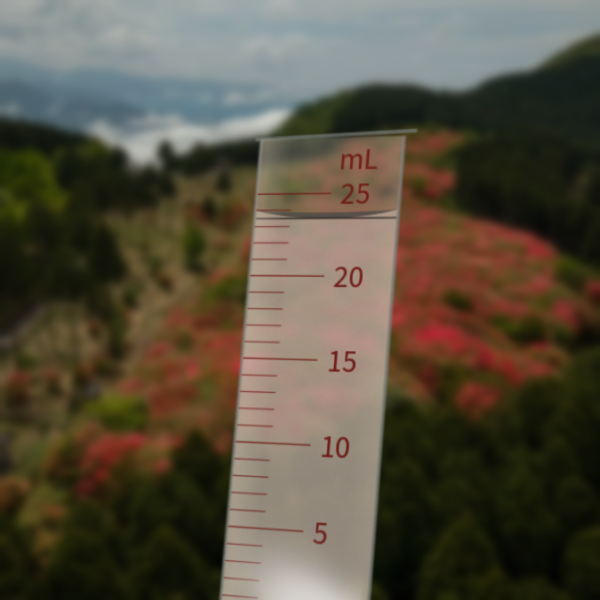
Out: value=23.5 unit=mL
